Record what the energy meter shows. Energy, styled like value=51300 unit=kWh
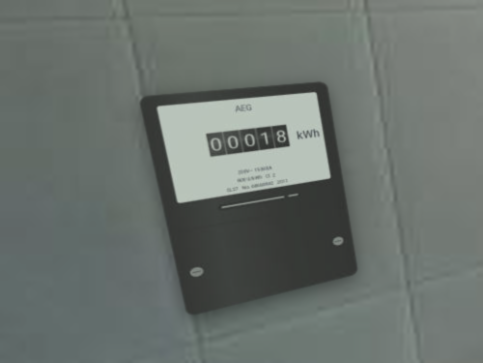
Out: value=18 unit=kWh
